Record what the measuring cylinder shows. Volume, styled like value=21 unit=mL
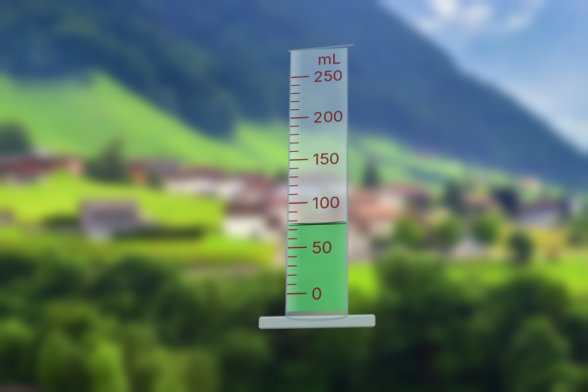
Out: value=75 unit=mL
